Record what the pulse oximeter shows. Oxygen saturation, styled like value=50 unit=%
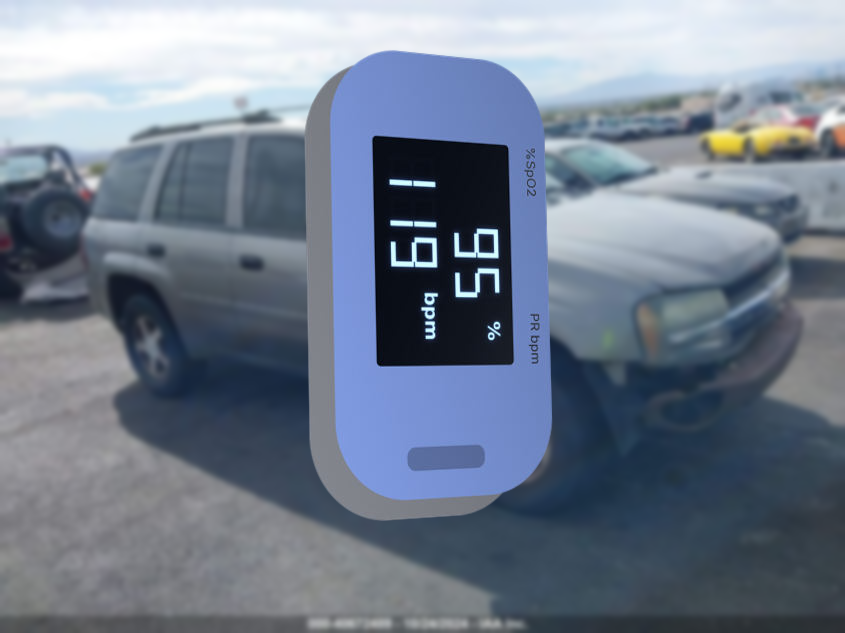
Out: value=95 unit=%
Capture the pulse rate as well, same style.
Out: value=119 unit=bpm
